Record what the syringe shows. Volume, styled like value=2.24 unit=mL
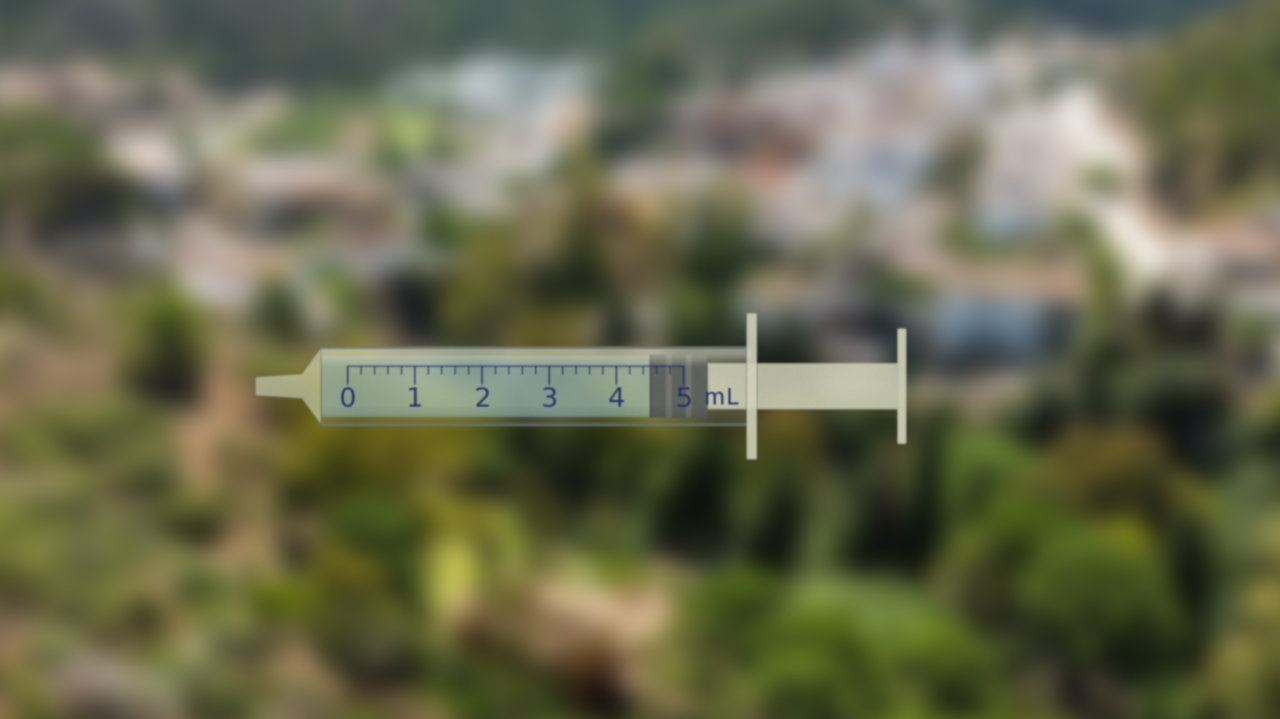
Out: value=4.5 unit=mL
